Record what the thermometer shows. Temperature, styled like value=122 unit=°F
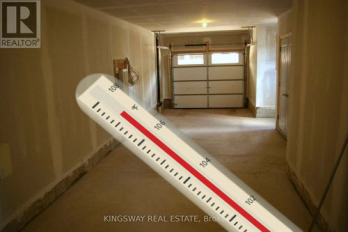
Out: value=107.2 unit=°F
